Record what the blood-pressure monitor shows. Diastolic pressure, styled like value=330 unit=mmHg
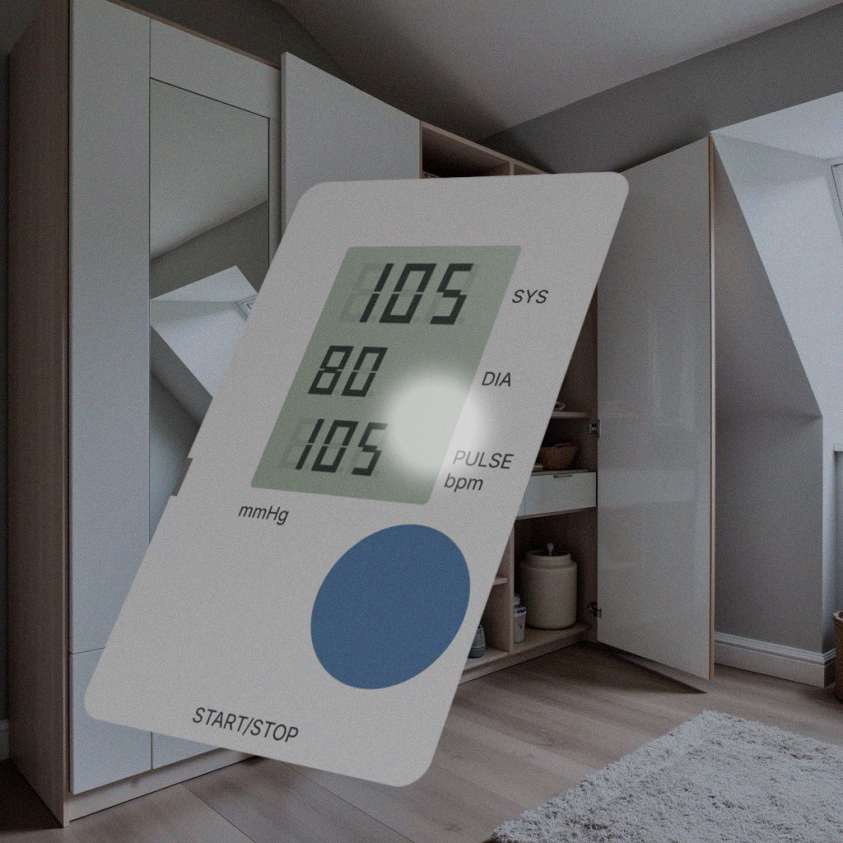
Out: value=80 unit=mmHg
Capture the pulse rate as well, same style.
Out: value=105 unit=bpm
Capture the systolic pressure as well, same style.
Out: value=105 unit=mmHg
